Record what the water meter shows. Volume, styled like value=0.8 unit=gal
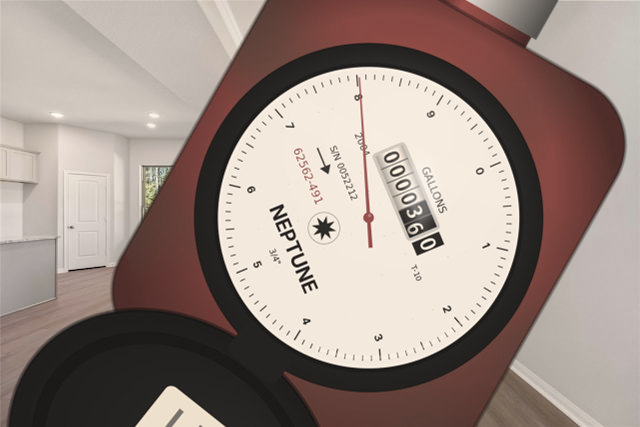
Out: value=358.0 unit=gal
